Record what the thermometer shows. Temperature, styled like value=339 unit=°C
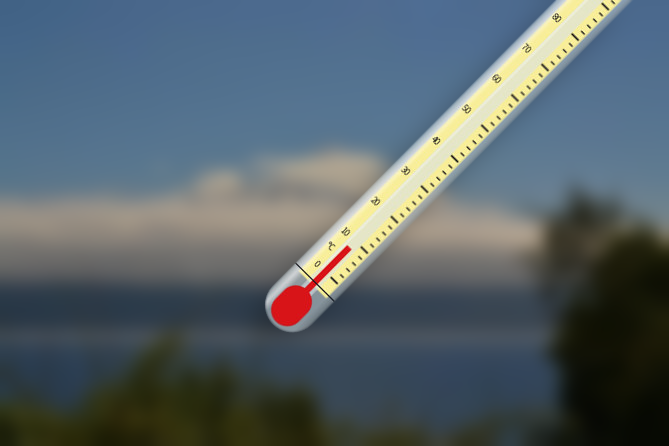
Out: value=8 unit=°C
